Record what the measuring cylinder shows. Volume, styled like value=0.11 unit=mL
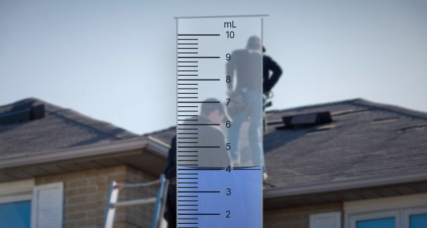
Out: value=4 unit=mL
